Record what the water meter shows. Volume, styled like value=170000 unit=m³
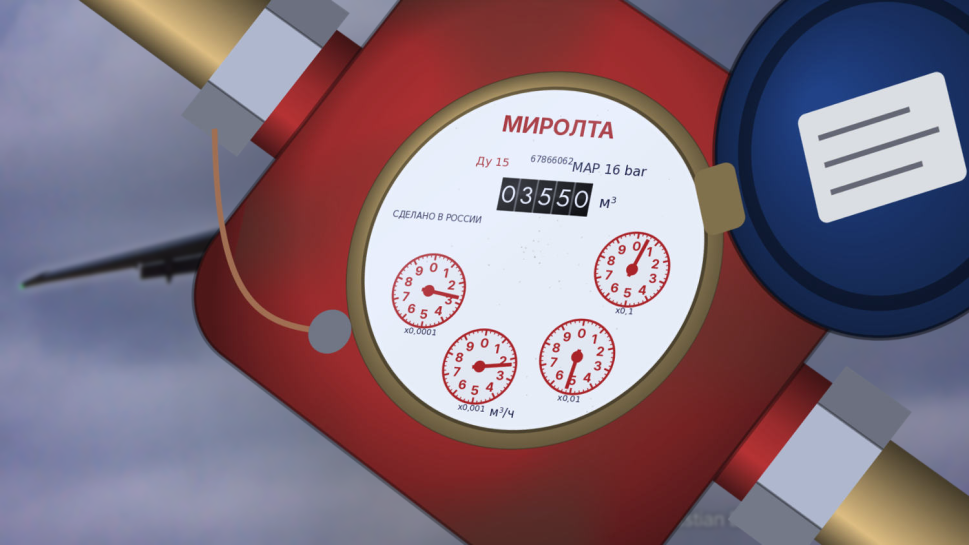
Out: value=3550.0522 unit=m³
